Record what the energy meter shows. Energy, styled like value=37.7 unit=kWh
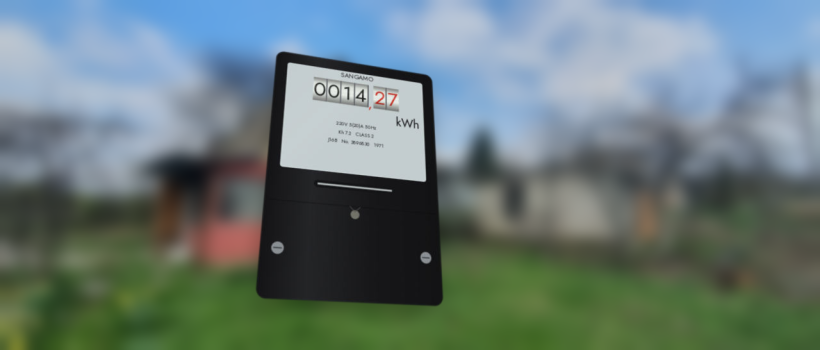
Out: value=14.27 unit=kWh
